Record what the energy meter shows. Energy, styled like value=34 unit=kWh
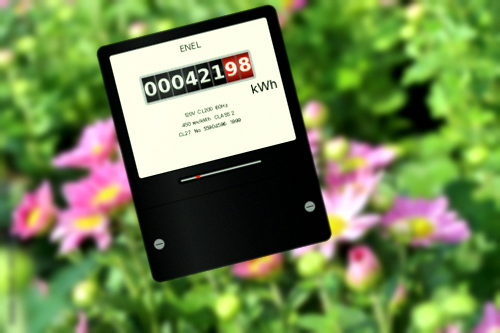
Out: value=421.98 unit=kWh
